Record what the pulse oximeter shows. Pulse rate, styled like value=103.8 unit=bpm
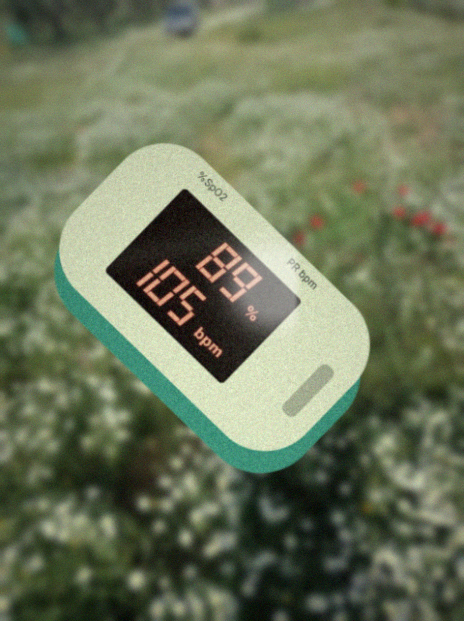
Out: value=105 unit=bpm
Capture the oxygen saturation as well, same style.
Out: value=89 unit=%
